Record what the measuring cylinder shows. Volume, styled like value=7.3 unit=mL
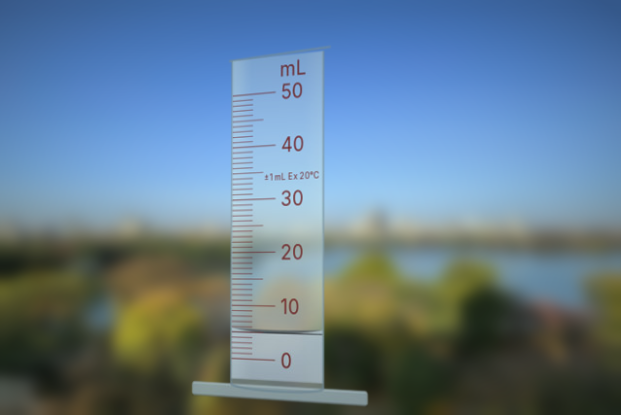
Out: value=5 unit=mL
